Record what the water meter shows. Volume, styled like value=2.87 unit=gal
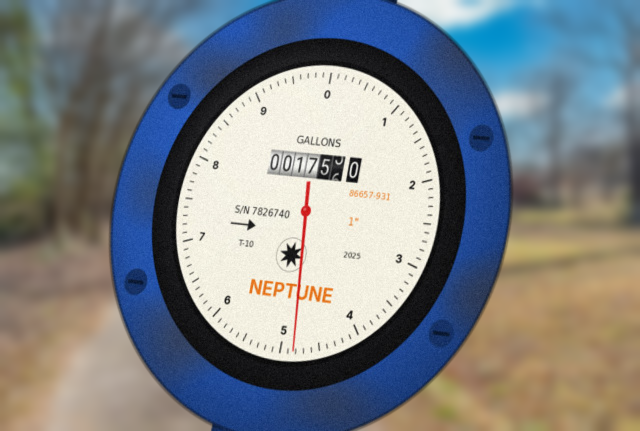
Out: value=17554.8 unit=gal
